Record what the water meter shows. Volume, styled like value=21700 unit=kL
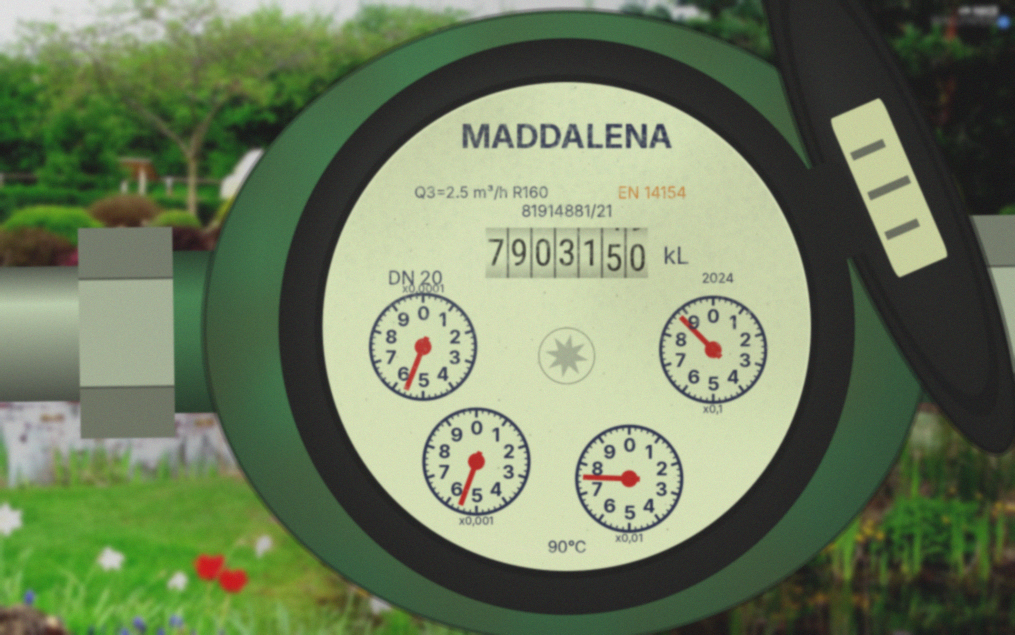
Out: value=7903149.8755 unit=kL
